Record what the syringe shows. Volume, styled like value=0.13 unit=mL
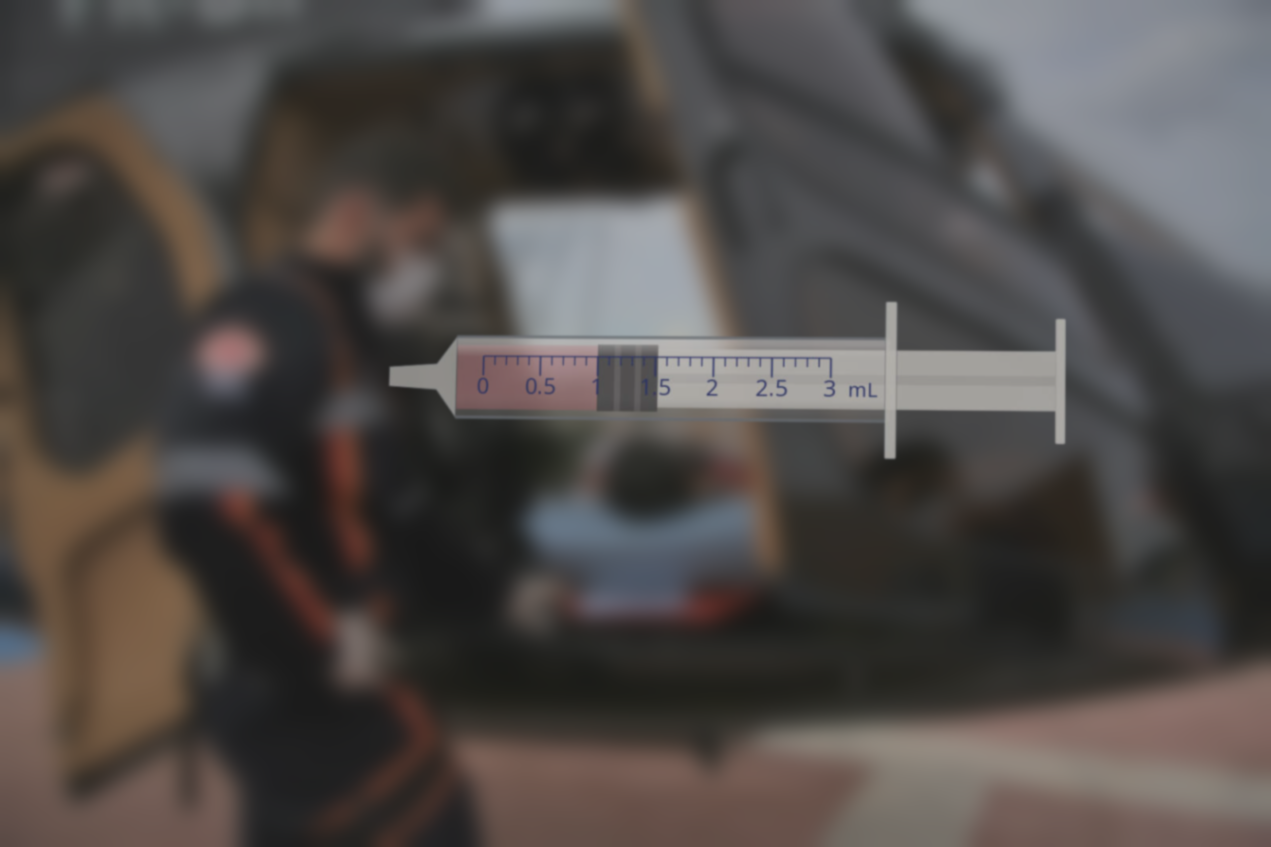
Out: value=1 unit=mL
